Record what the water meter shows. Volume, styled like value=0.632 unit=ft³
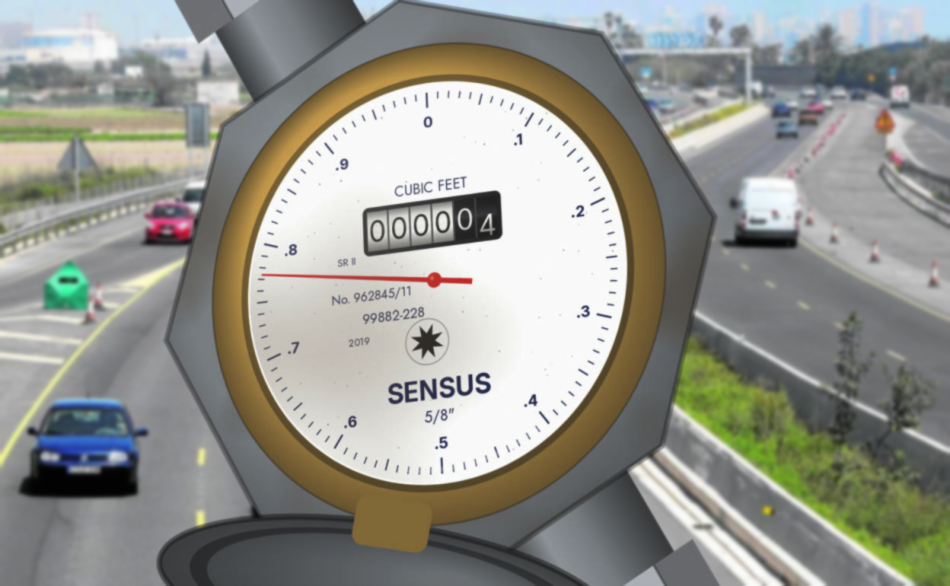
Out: value=3.77 unit=ft³
